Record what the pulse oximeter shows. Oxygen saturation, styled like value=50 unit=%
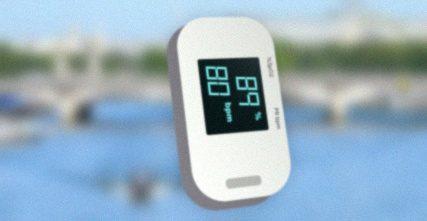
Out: value=89 unit=%
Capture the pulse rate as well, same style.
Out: value=80 unit=bpm
